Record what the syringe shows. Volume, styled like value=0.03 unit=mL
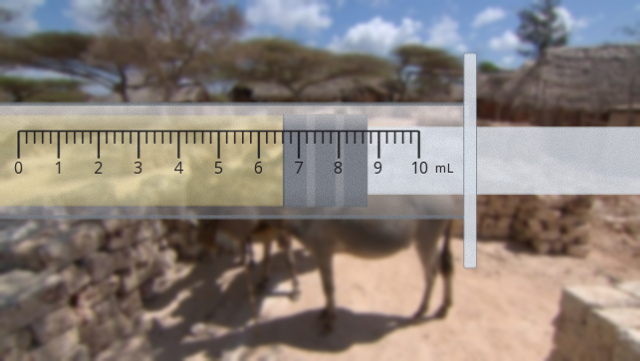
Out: value=6.6 unit=mL
